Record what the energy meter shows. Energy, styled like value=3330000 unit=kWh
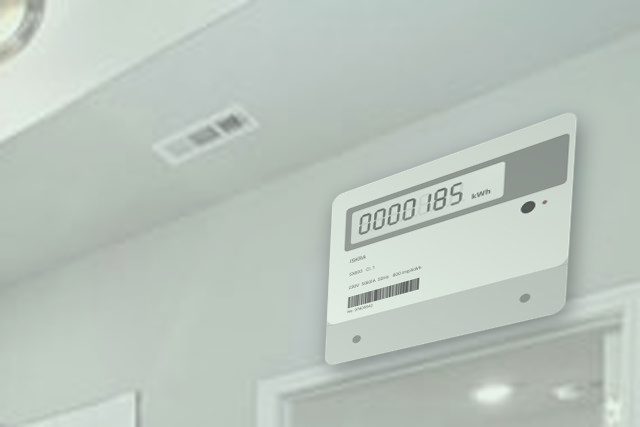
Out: value=185 unit=kWh
